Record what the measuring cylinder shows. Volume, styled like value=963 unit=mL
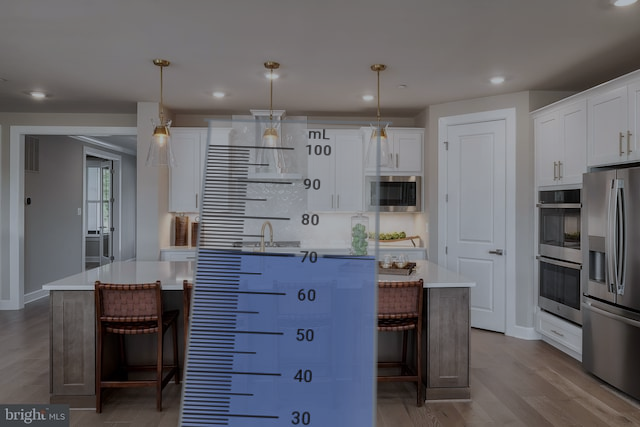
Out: value=70 unit=mL
